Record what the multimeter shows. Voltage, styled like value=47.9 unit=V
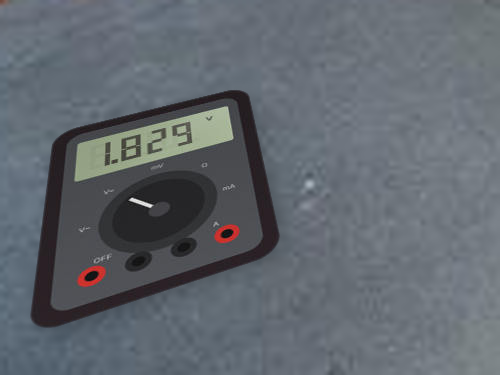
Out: value=1.829 unit=V
